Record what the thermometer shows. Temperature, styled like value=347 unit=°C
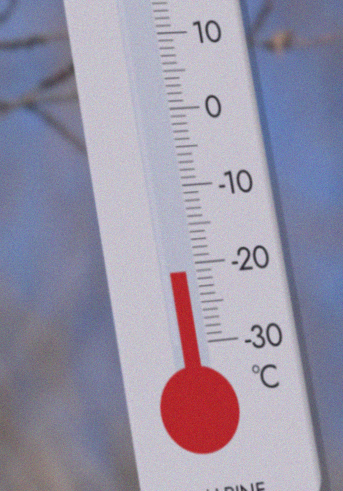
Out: value=-21 unit=°C
